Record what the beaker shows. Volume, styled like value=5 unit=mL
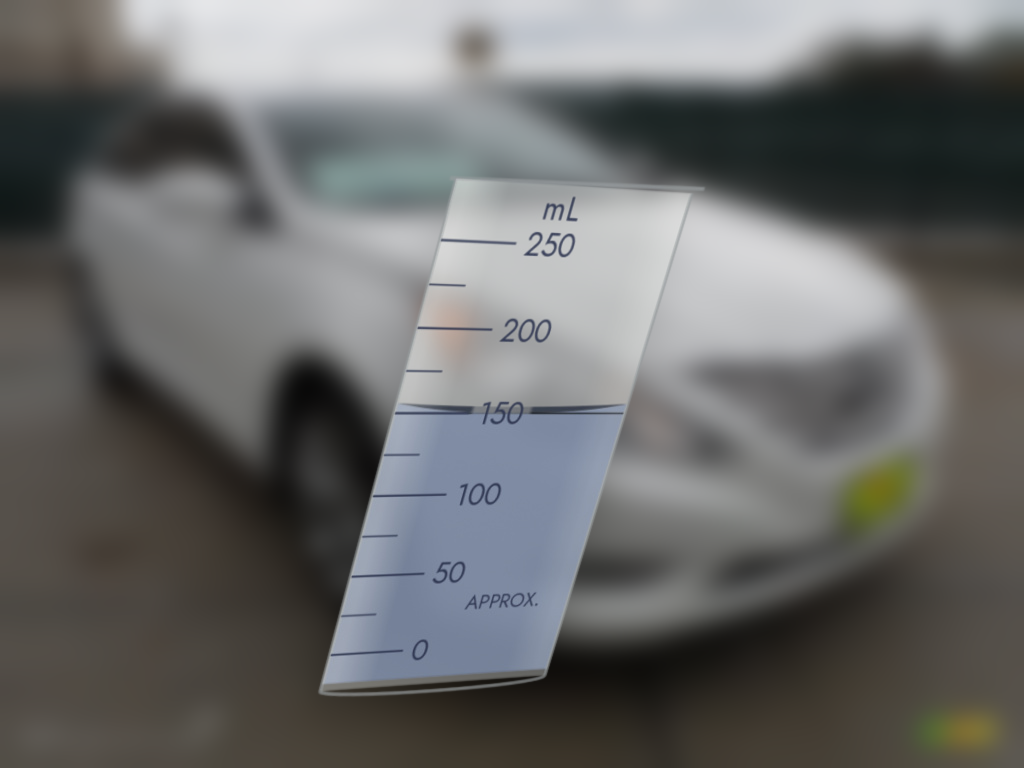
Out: value=150 unit=mL
